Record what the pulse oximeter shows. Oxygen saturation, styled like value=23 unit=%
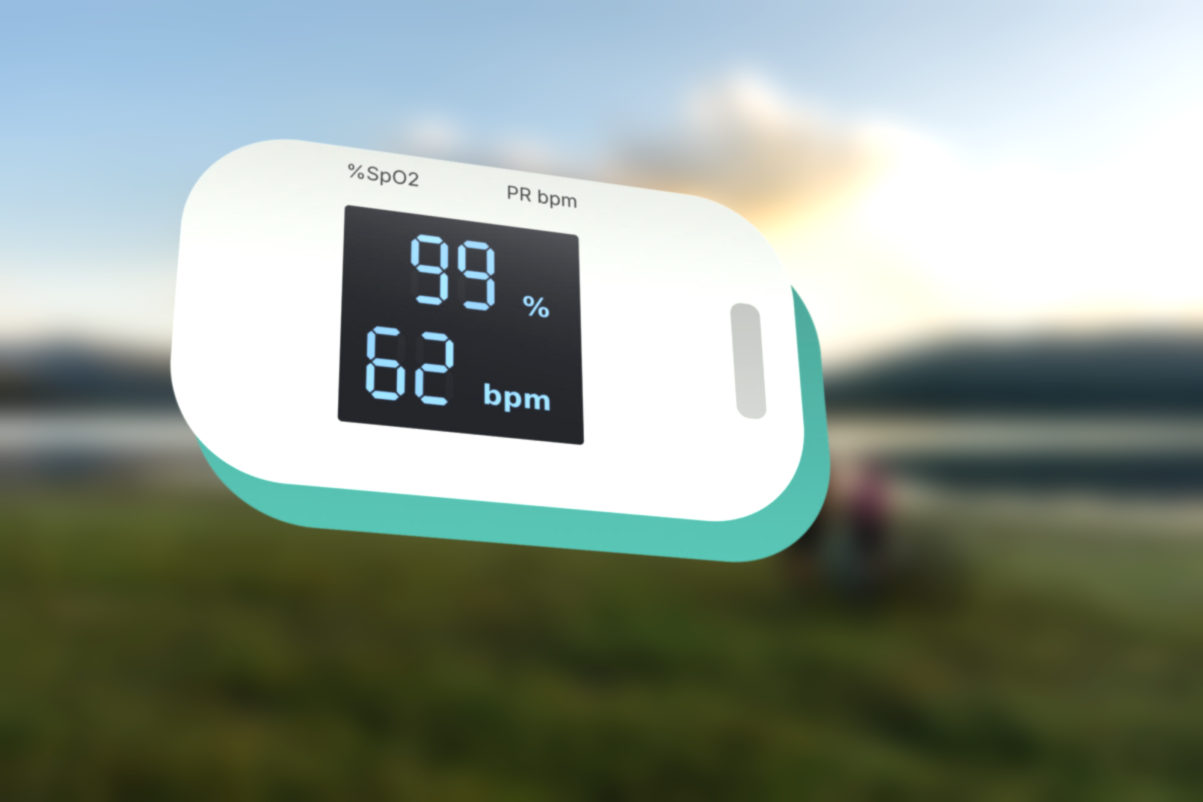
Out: value=99 unit=%
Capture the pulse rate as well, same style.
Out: value=62 unit=bpm
